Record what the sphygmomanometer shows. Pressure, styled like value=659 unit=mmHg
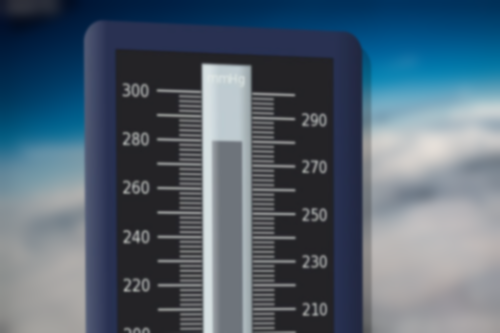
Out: value=280 unit=mmHg
